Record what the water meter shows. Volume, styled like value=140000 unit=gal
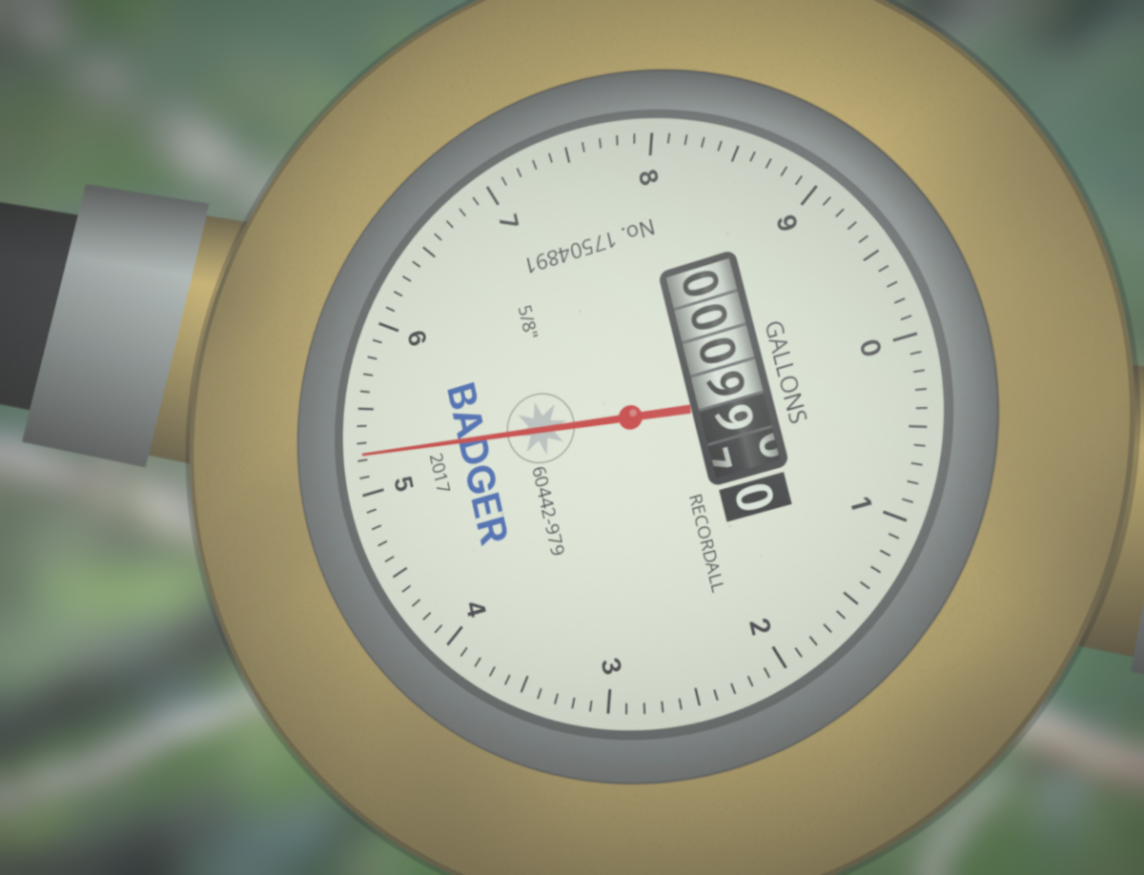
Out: value=9965.2 unit=gal
